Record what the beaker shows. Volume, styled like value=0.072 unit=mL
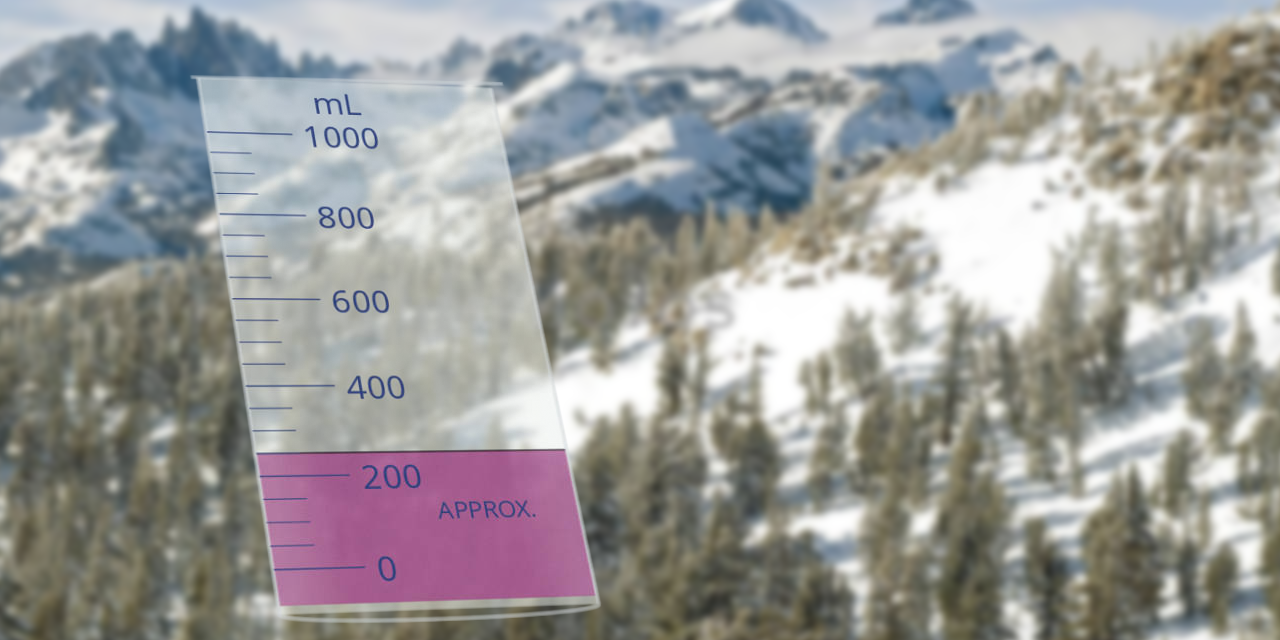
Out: value=250 unit=mL
